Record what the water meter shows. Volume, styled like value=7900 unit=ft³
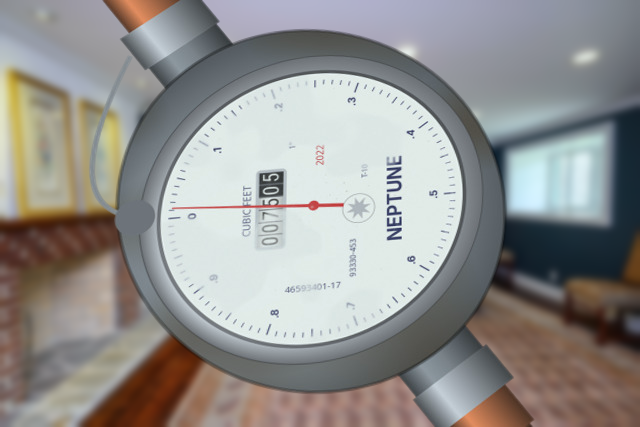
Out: value=7505.01 unit=ft³
